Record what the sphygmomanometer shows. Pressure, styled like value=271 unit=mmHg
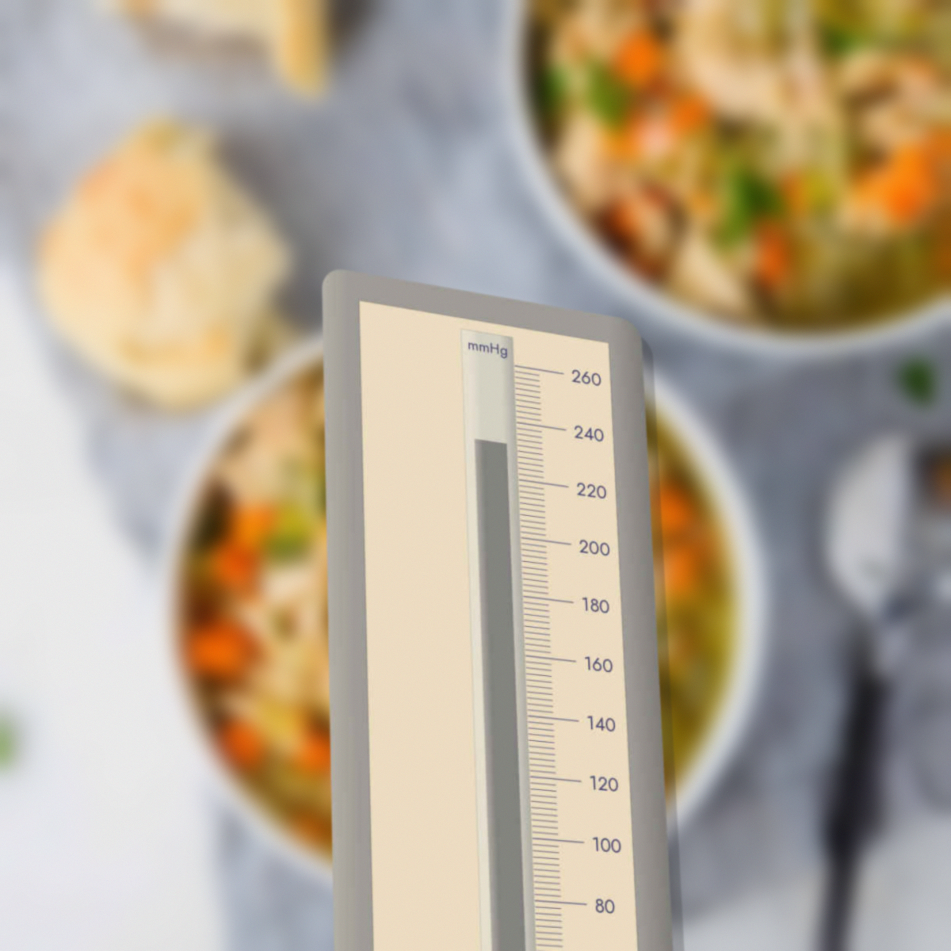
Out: value=232 unit=mmHg
